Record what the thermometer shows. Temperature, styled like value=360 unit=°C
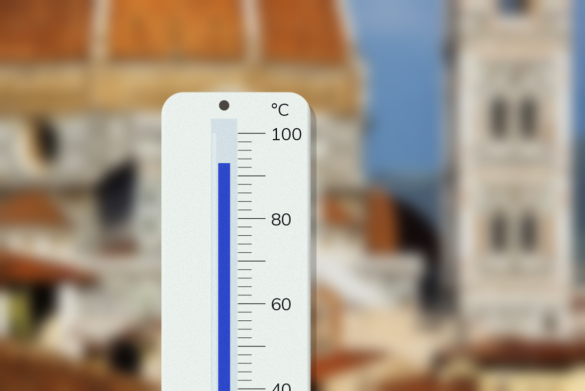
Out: value=93 unit=°C
